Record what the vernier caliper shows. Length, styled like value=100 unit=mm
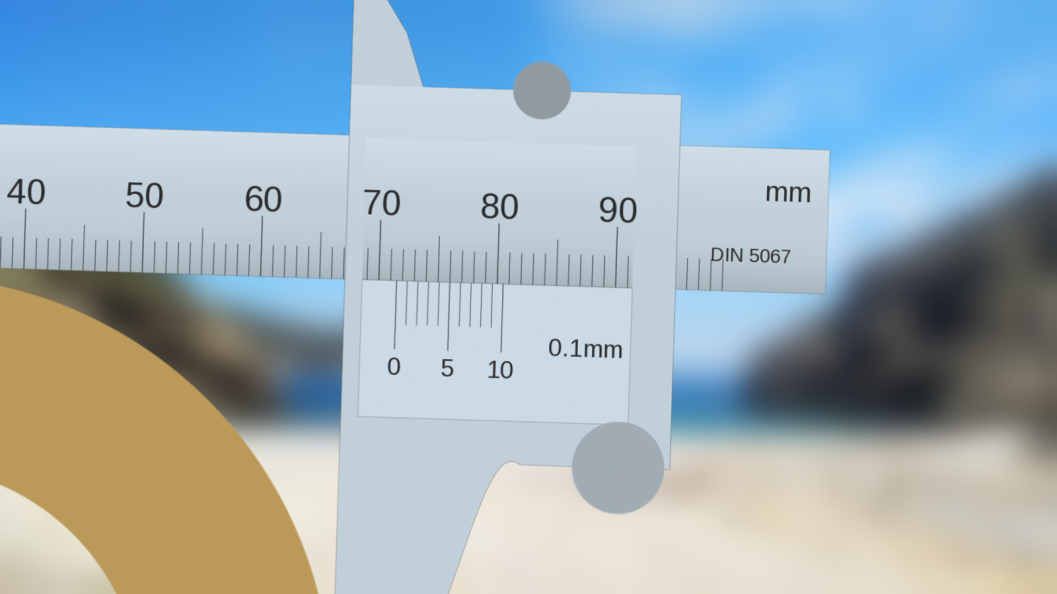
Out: value=71.5 unit=mm
